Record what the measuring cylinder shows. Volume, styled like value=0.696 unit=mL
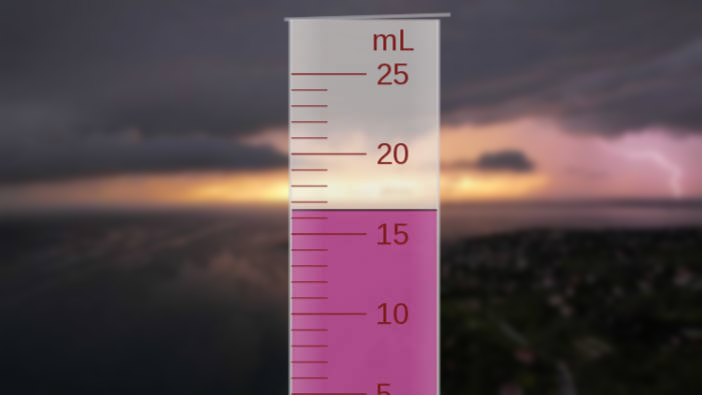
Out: value=16.5 unit=mL
